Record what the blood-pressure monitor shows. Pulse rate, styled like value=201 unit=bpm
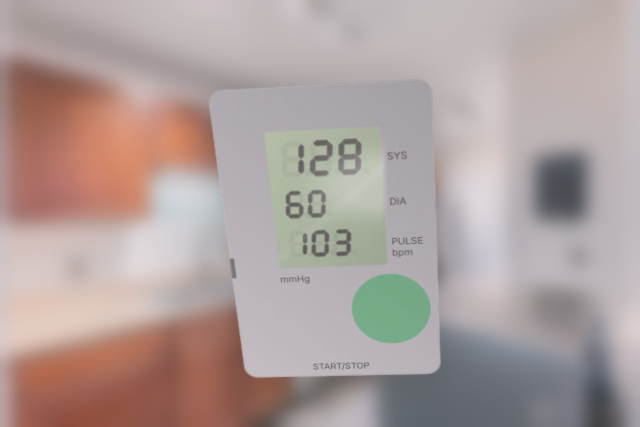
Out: value=103 unit=bpm
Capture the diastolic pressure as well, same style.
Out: value=60 unit=mmHg
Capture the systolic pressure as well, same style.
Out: value=128 unit=mmHg
